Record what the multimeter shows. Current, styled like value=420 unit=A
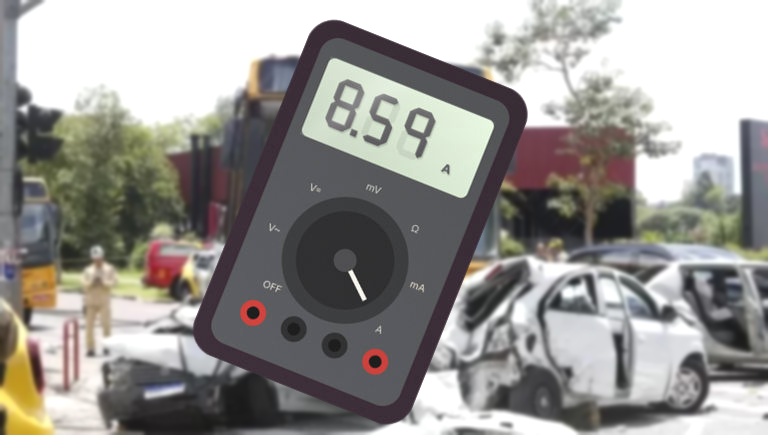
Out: value=8.59 unit=A
